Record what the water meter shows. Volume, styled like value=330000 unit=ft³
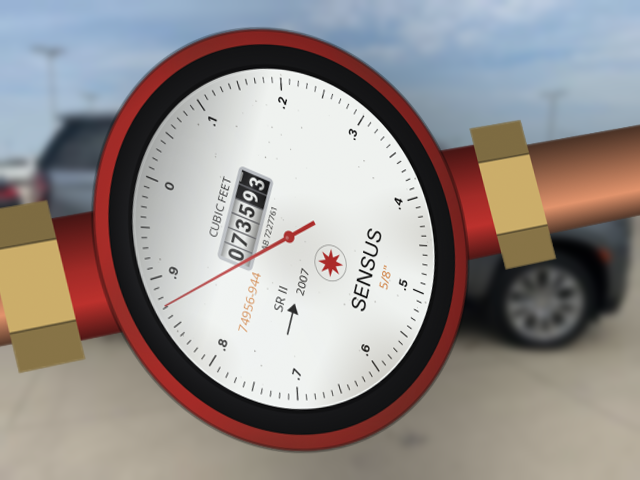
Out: value=73592.87 unit=ft³
